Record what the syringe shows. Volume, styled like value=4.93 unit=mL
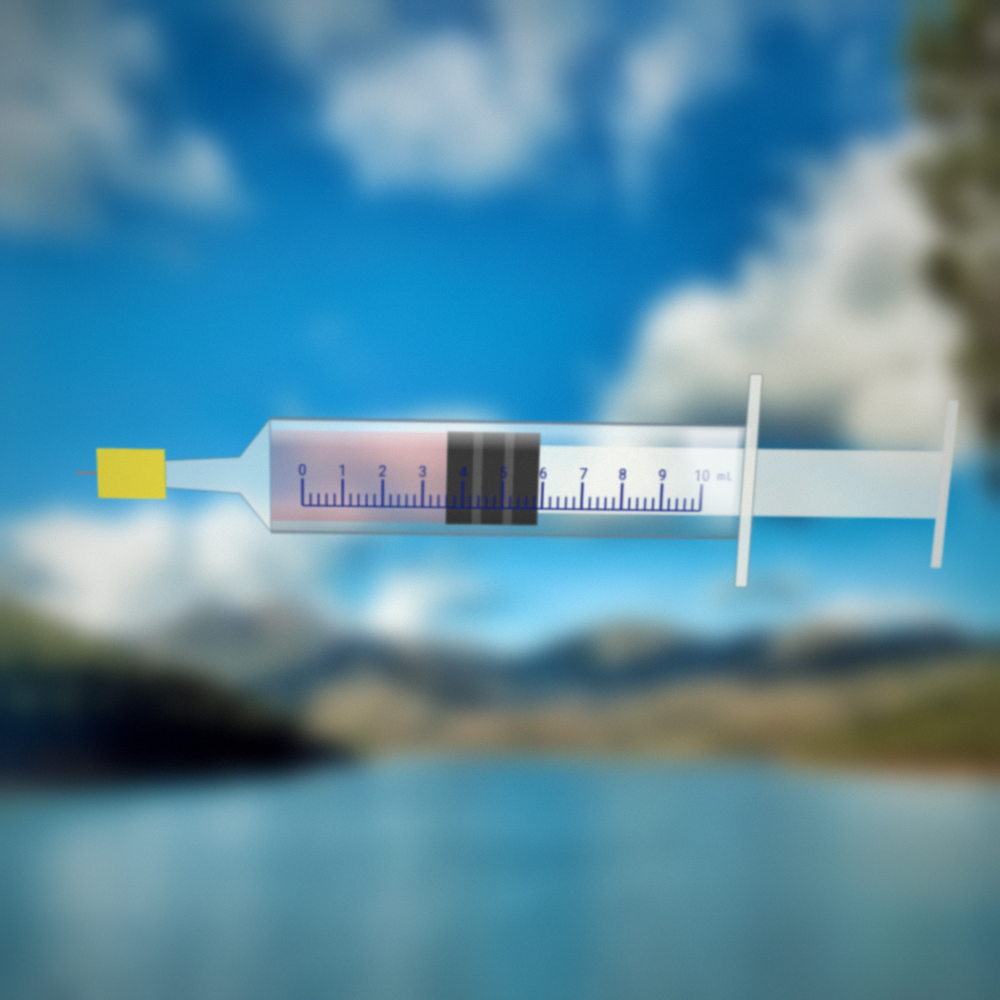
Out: value=3.6 unit=mL
